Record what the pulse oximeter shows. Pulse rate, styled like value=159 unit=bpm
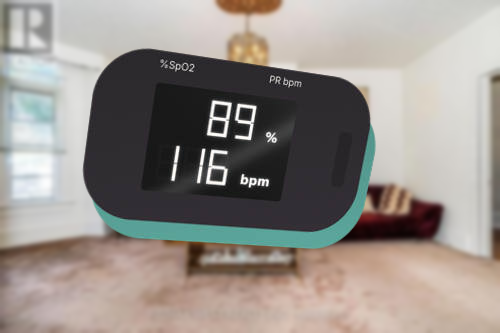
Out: value=116 unit=bpm
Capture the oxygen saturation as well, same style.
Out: value=89 unit=%
